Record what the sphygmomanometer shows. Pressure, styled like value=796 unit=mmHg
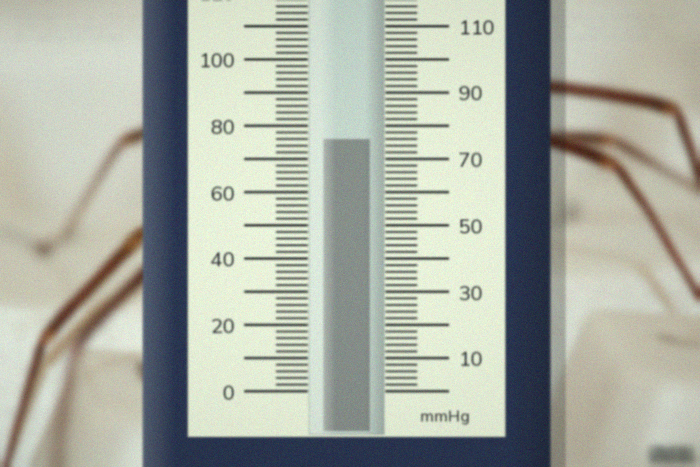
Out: value=76 unit=mmHg
